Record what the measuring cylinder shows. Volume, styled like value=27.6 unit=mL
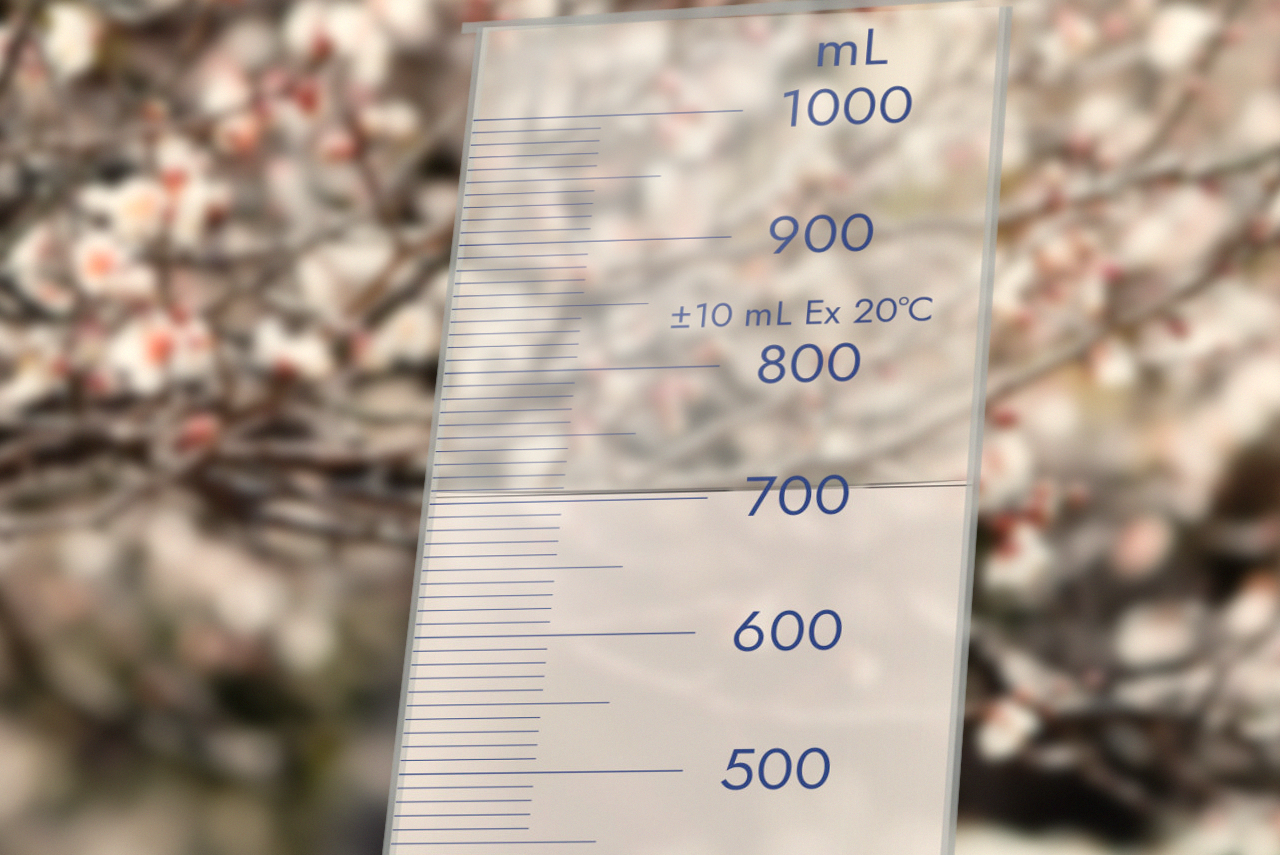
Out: value=705 unit=mL
